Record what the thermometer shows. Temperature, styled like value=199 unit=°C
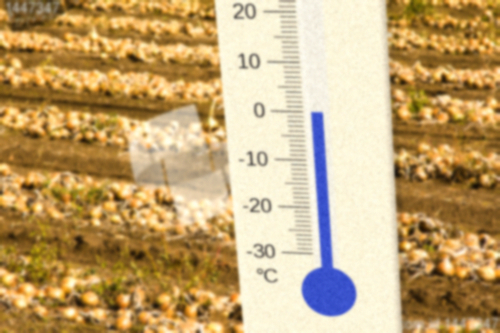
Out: value=0 unit=°C
